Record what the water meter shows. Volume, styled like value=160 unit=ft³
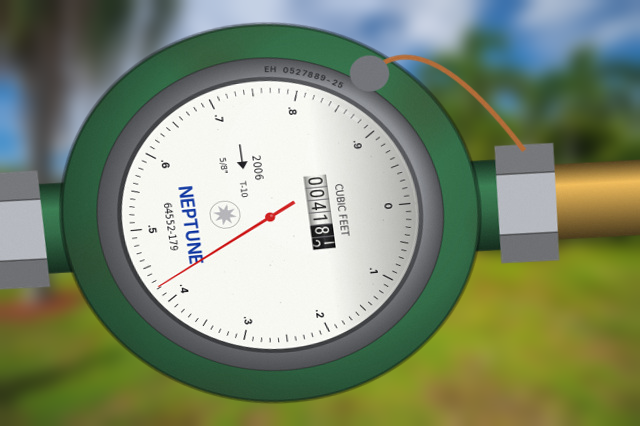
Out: value=4181.42 unit=ft³
